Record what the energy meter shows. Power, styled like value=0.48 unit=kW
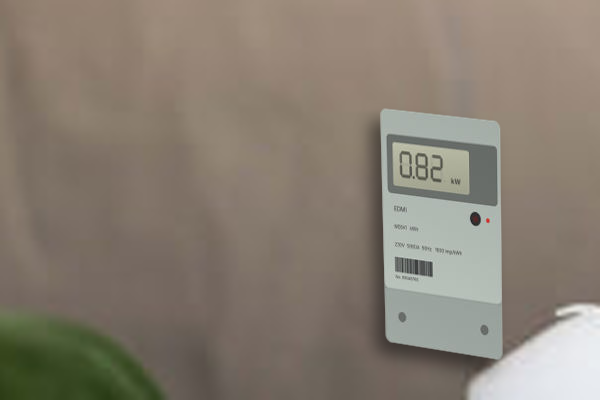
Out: value=0.82 unit=kW
